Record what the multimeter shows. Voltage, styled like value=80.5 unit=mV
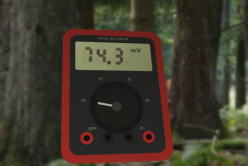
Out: value=74.3 unit=mV
